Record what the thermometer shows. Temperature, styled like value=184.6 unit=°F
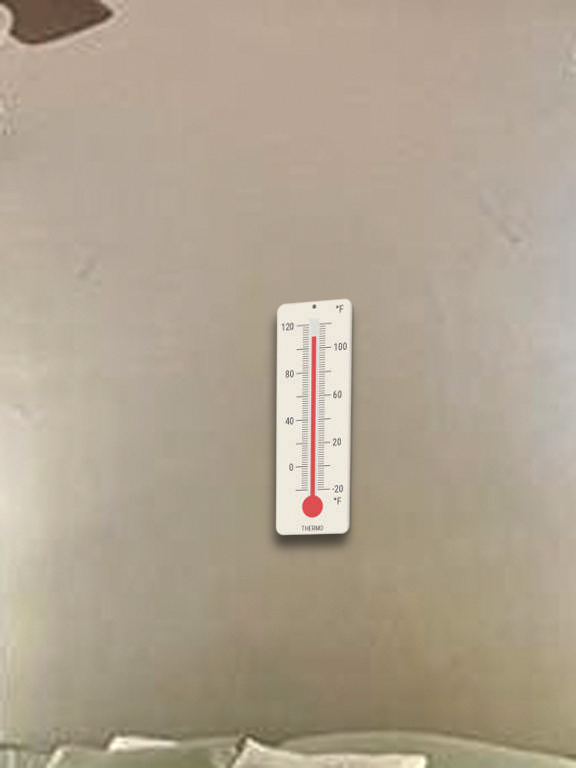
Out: value=110 unit=°F
